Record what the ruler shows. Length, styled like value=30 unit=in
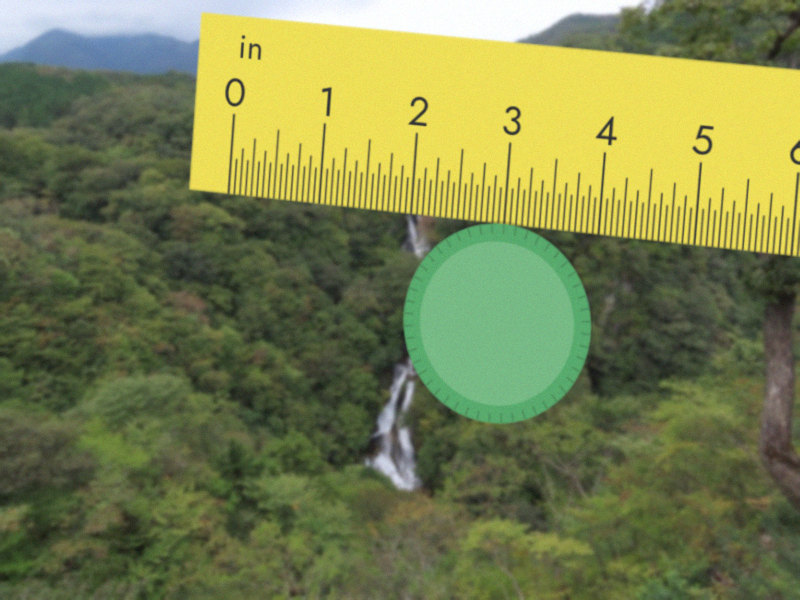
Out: value=2 unit=in
